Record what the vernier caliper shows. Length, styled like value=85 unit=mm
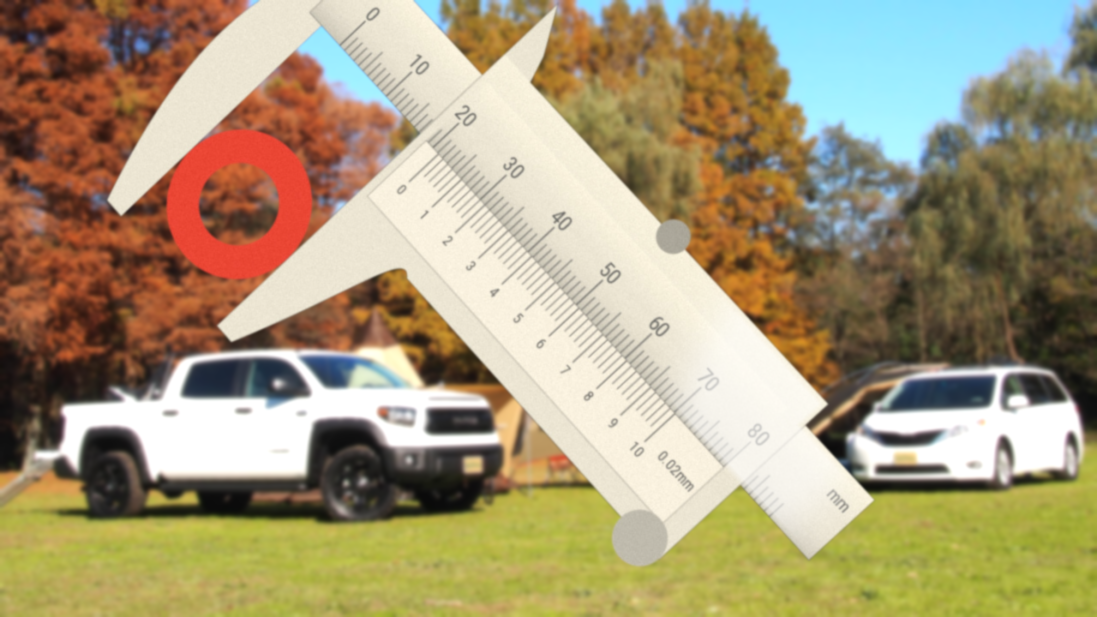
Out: value=21.2 unit=mm
